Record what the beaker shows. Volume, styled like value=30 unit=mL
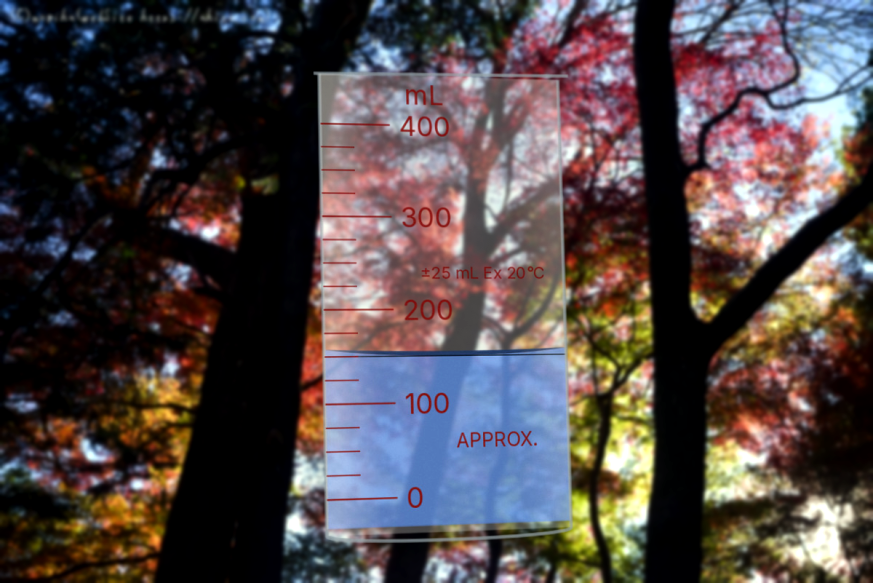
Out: value=150 unit=mL
